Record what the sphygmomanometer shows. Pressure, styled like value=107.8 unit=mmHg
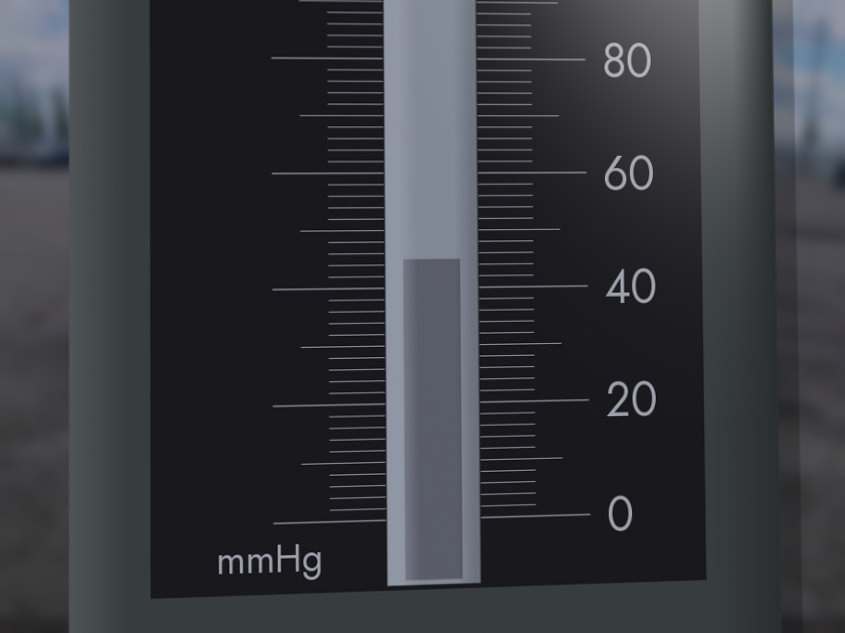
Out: value=45 unit=mmHg
